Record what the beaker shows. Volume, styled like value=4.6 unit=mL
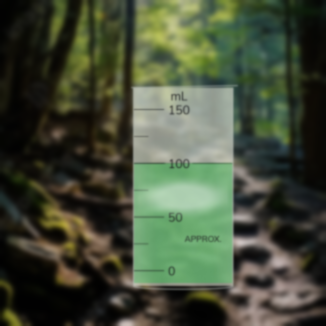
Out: value=100 unit=mL
